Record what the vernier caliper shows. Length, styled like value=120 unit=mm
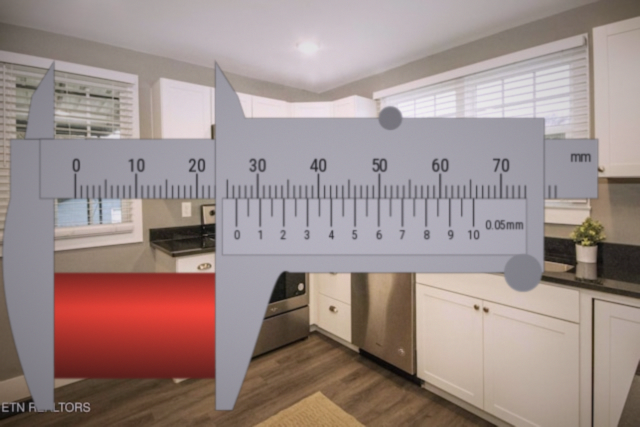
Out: value=26.5 unit=mm
